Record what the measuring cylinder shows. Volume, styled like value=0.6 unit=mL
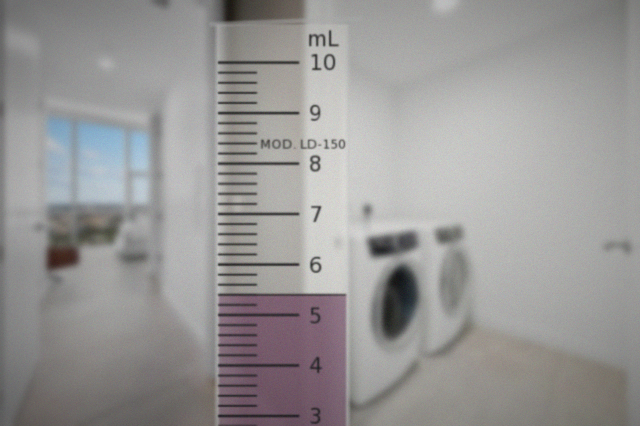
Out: value=5.4 unit=mL
